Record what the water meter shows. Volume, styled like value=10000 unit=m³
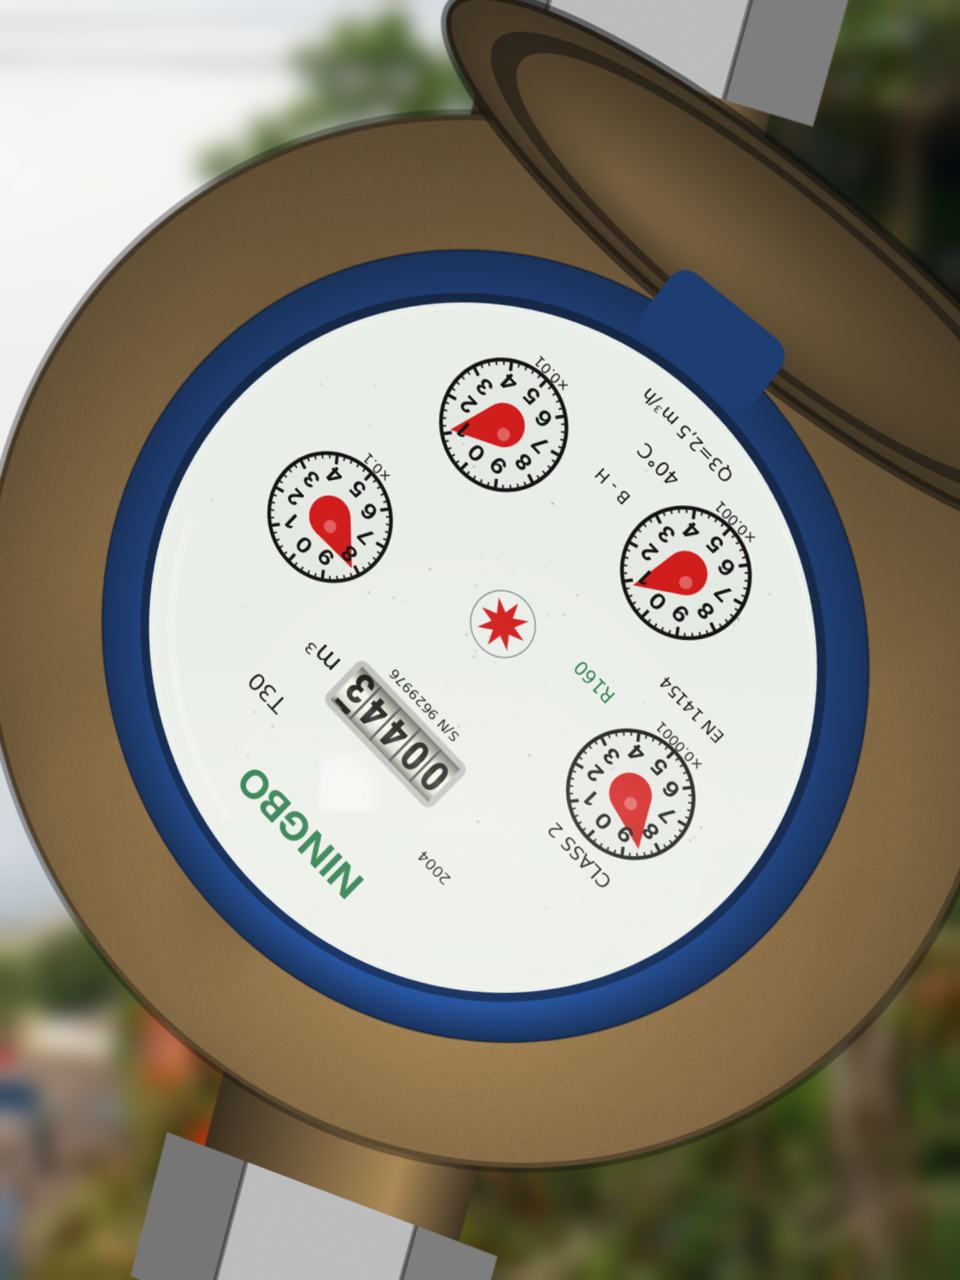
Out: value=442.8108 unit=m³
